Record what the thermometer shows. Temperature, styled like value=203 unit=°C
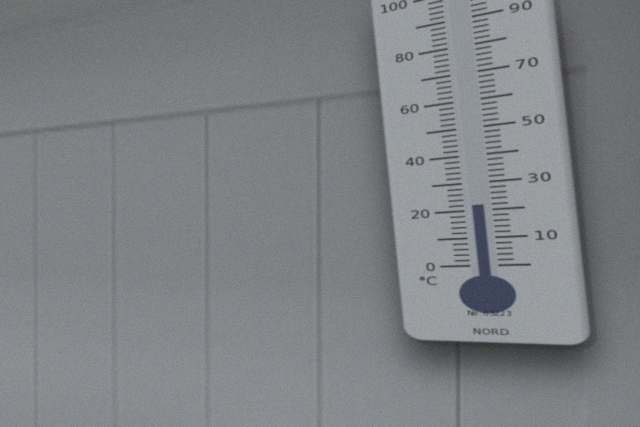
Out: value=22 unit=°C
